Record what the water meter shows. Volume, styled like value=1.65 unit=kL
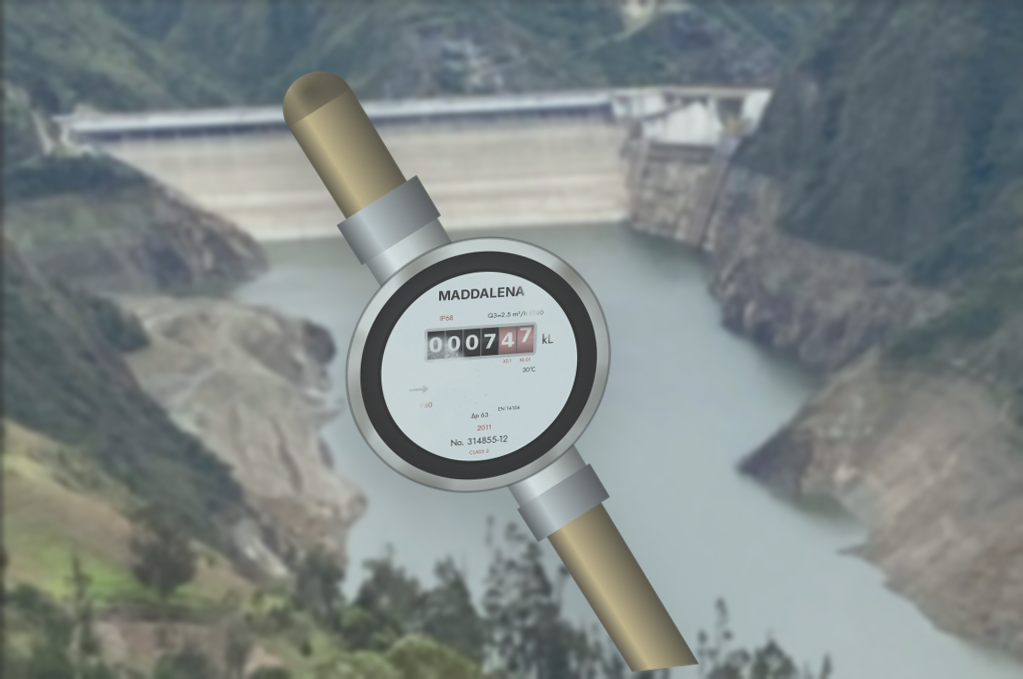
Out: value=7.47 unit=kL
